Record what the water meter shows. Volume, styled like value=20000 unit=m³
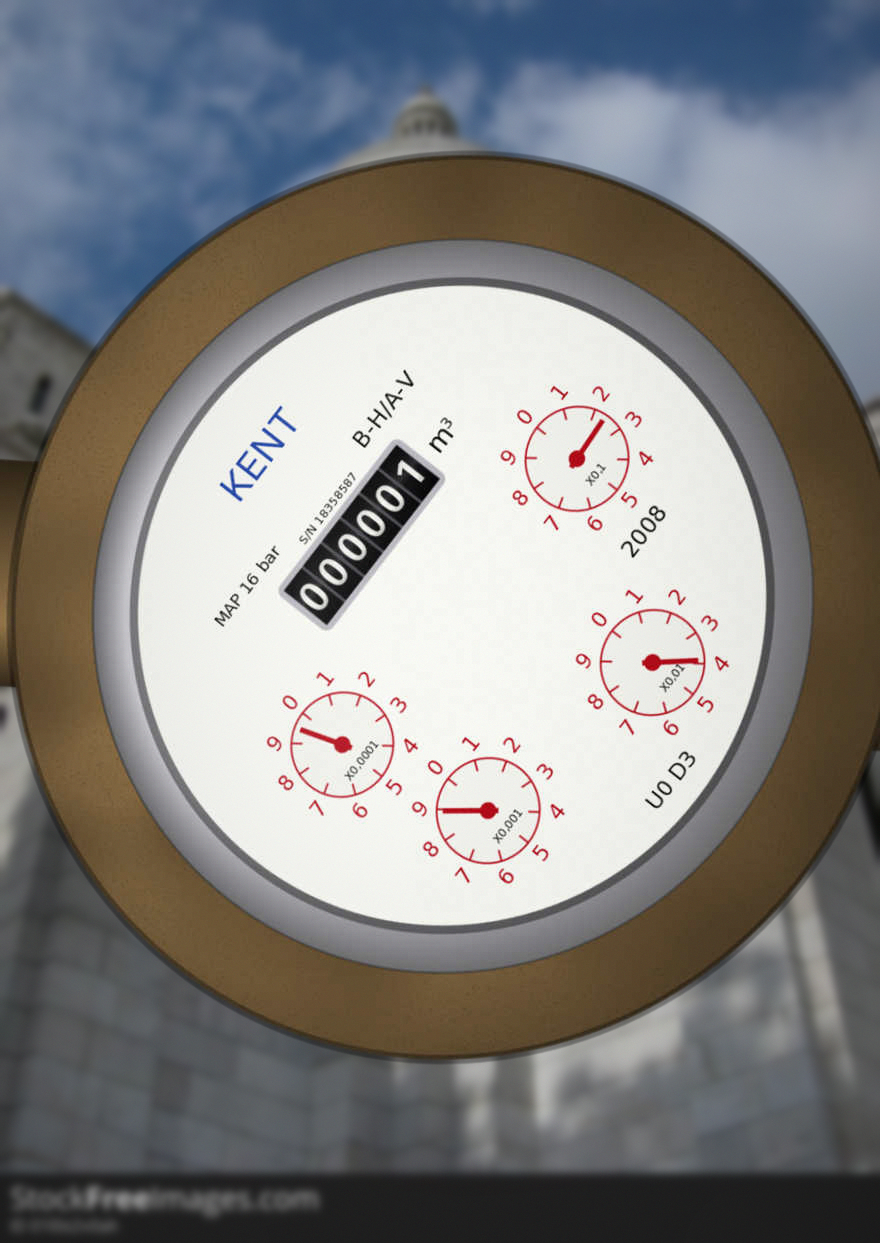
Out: value=1.2389 unit=m³
